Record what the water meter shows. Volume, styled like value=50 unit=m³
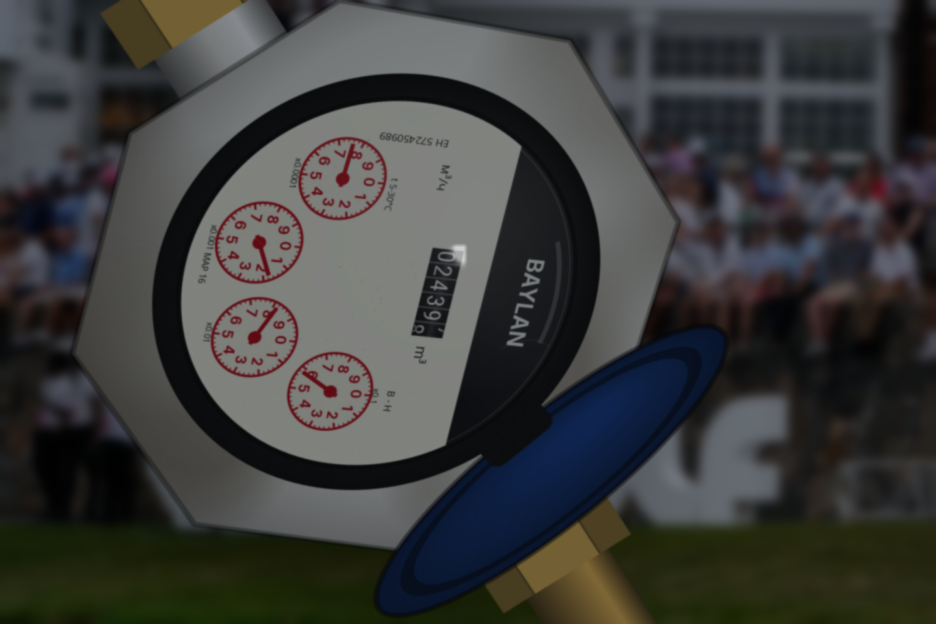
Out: value=24397.5817 unit=m³
